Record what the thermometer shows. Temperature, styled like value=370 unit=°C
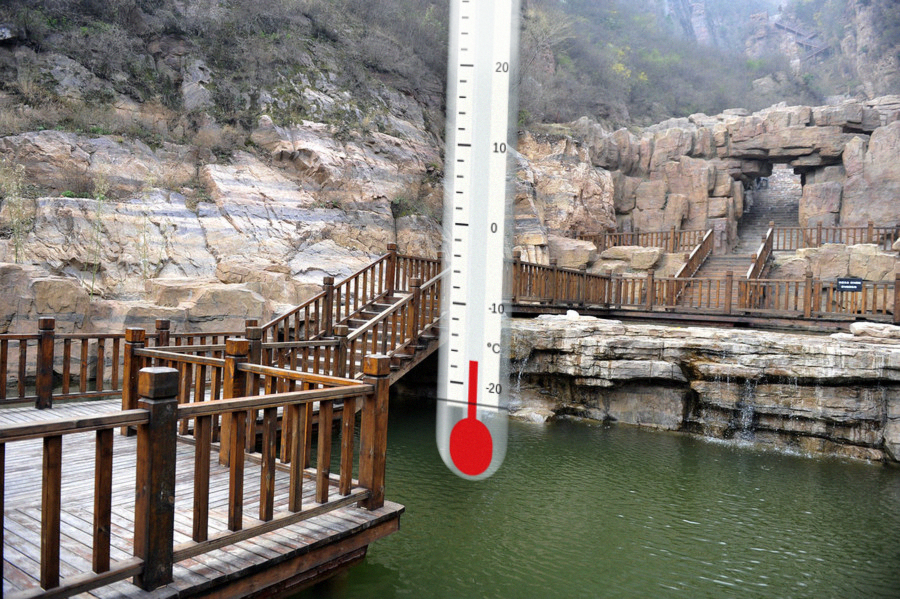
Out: value=-17 unit=°C
